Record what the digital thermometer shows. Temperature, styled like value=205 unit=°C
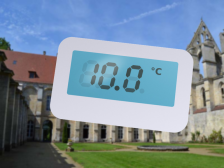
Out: value=10.0 unit=°C
